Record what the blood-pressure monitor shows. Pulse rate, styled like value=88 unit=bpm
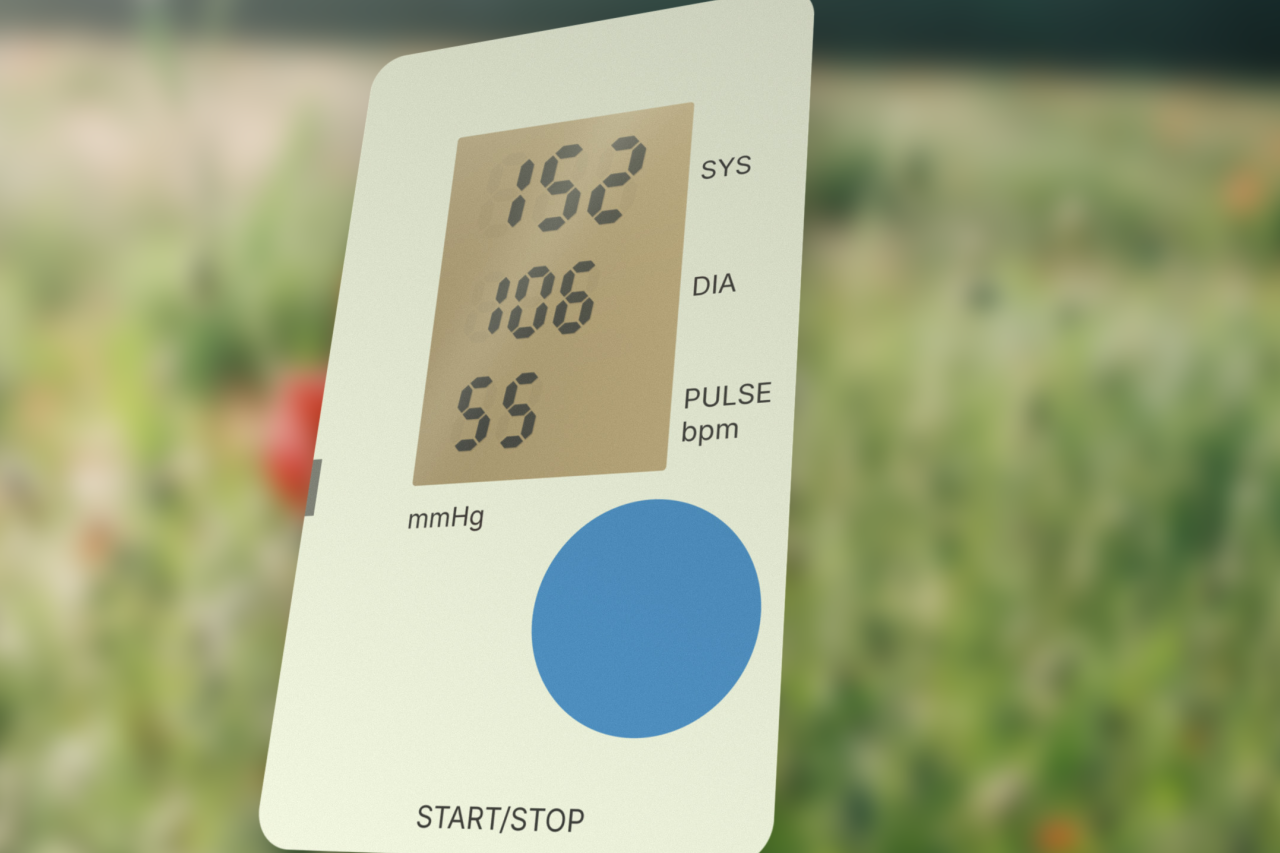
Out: value=55 unit=bpm
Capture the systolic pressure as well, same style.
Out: value=152 unit=mmHg
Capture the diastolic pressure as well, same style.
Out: value=106 unit=mmHg
